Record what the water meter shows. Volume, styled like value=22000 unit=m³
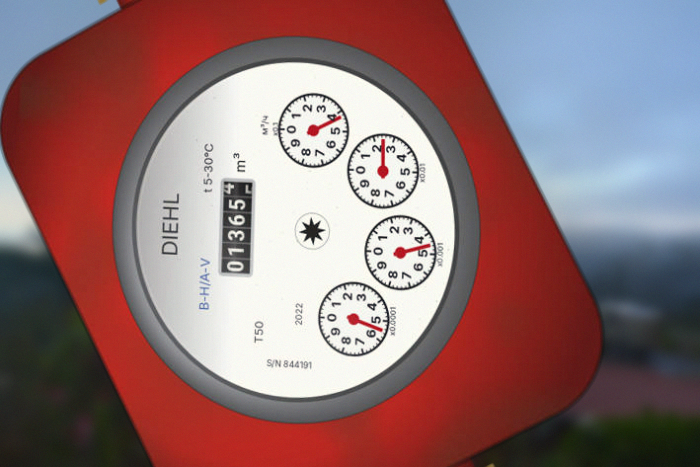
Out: value=13654.4245 unit=m³
